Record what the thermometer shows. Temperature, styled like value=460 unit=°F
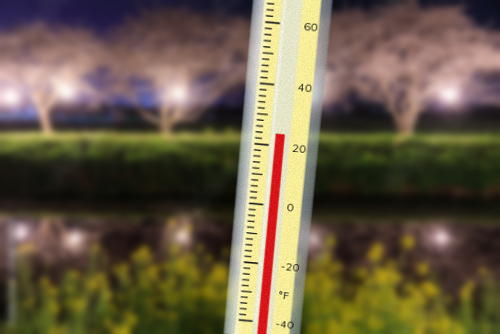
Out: value=24 unit=°F
